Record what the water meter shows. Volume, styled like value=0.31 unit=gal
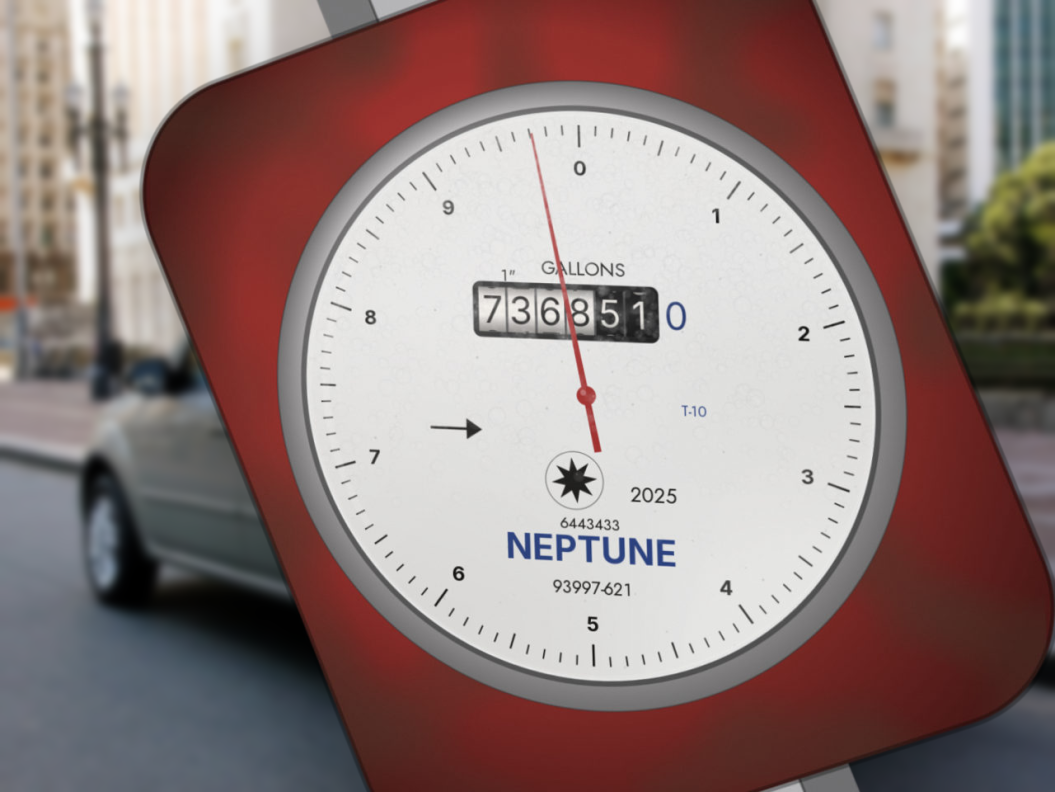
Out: value=7368509.7 unit=gal
